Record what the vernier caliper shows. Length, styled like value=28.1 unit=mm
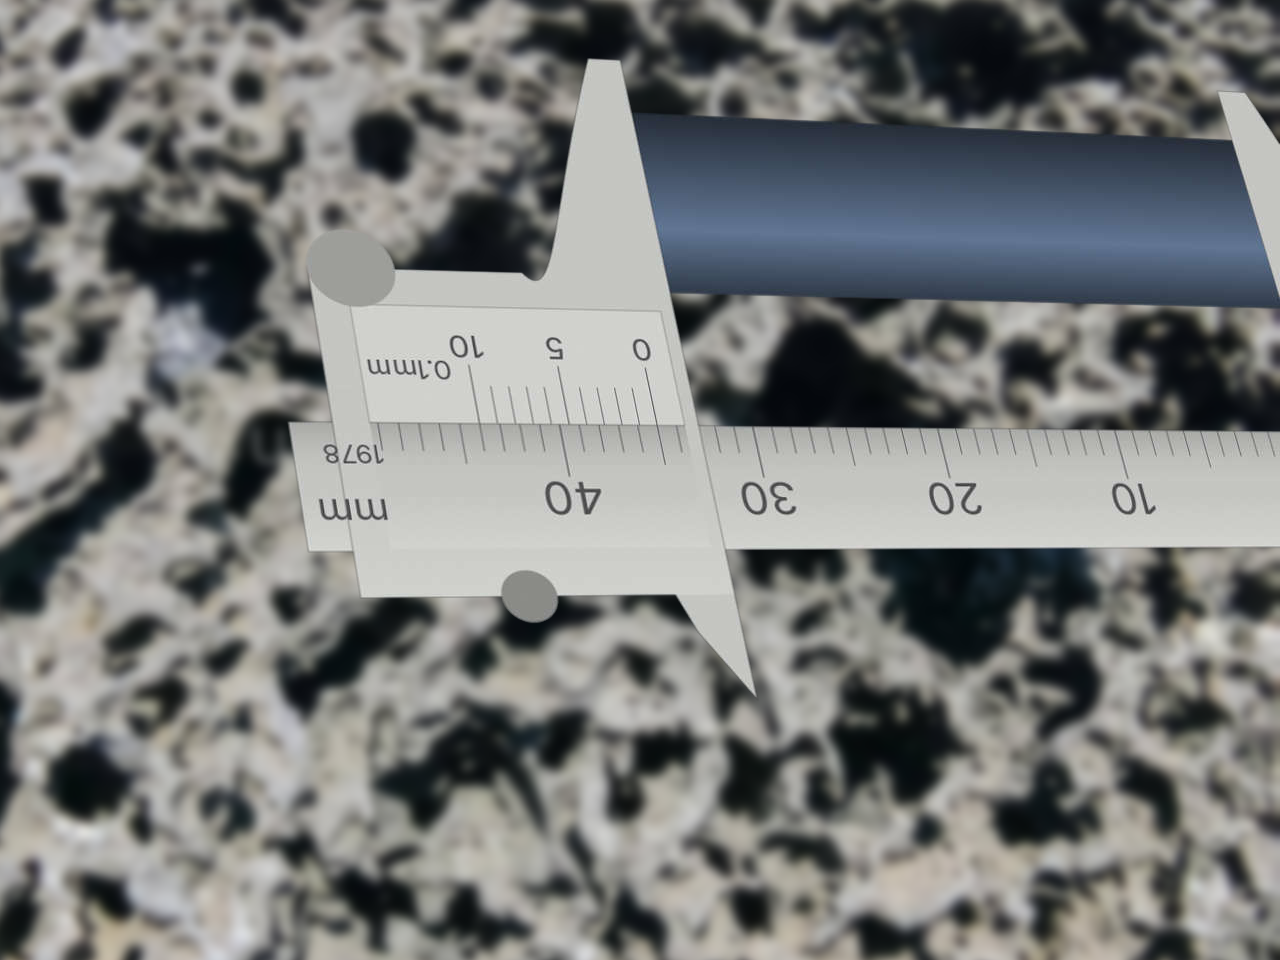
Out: value=35.0 unit=mm
